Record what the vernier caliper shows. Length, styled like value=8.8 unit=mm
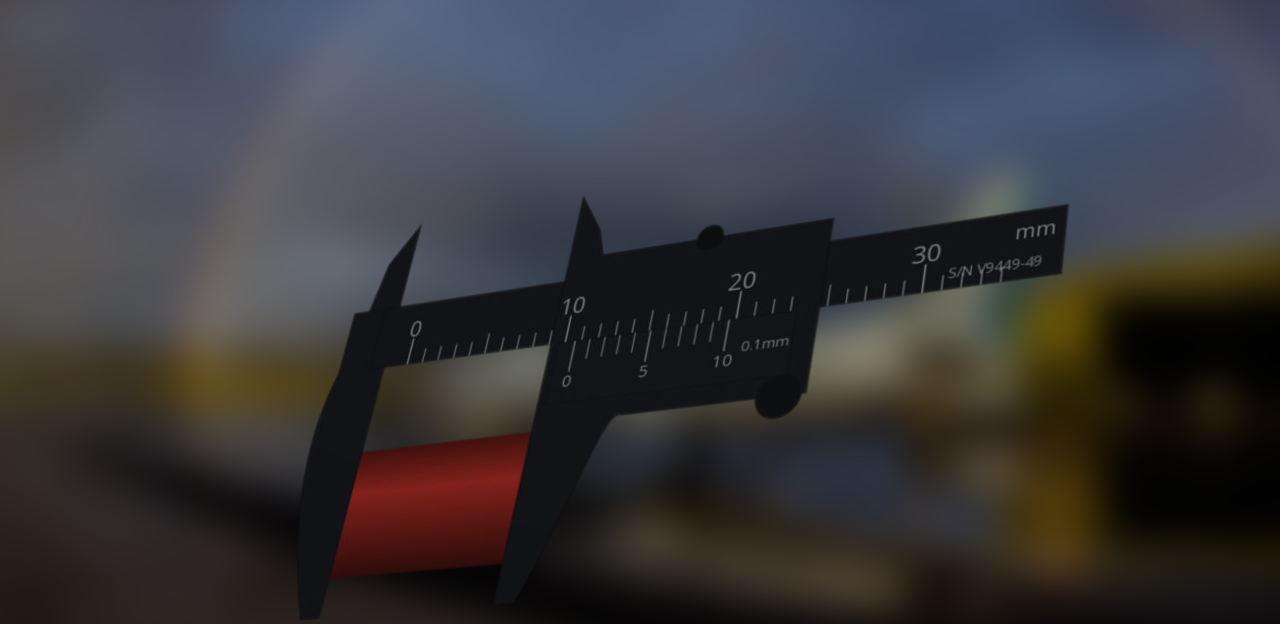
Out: value=10.6 unit=mm
